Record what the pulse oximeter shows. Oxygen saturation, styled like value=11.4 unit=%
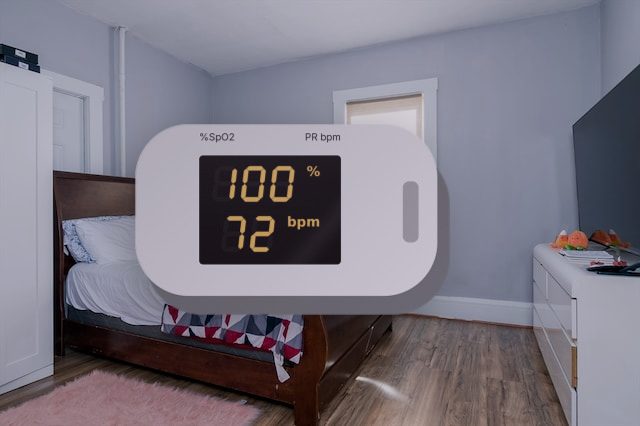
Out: value=100 unit=%
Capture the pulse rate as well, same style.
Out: value=72 unit=bpm
